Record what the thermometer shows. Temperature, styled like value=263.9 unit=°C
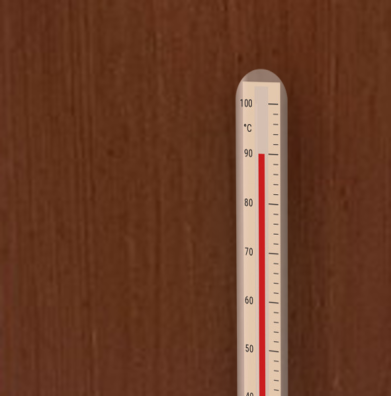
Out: value=90 unit=°C
